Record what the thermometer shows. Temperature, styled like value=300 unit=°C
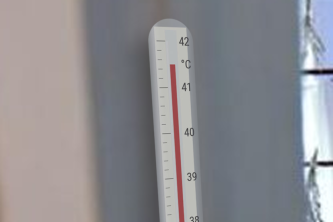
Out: value=41.5 unit=°C
